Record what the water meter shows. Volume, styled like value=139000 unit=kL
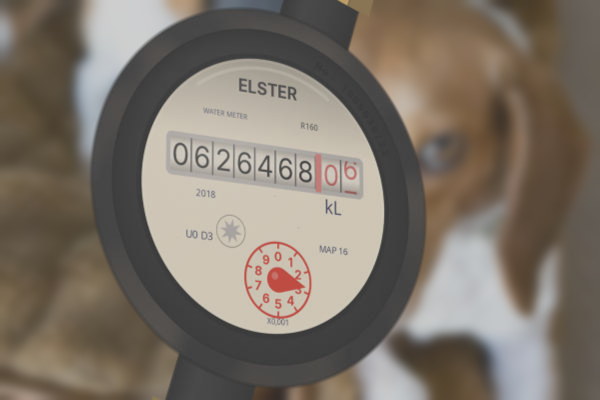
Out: value=626468.062 unit=kL
